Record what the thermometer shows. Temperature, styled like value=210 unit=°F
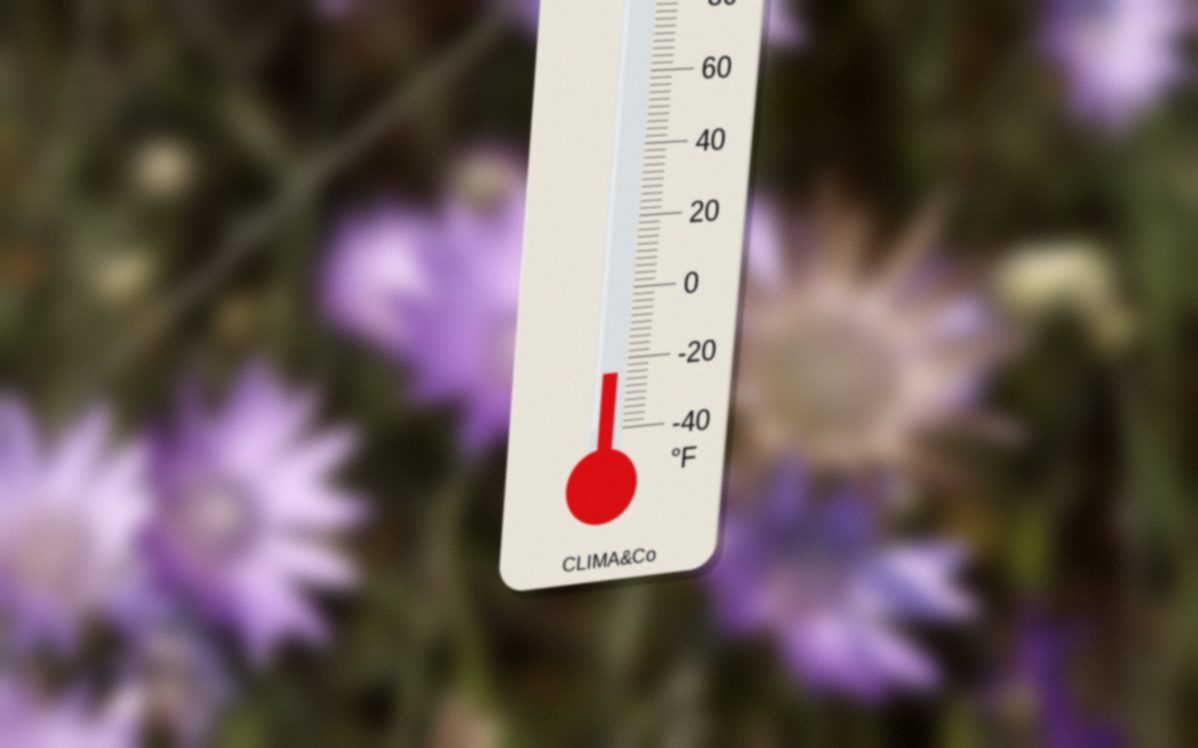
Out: value=-24 unit=°F
